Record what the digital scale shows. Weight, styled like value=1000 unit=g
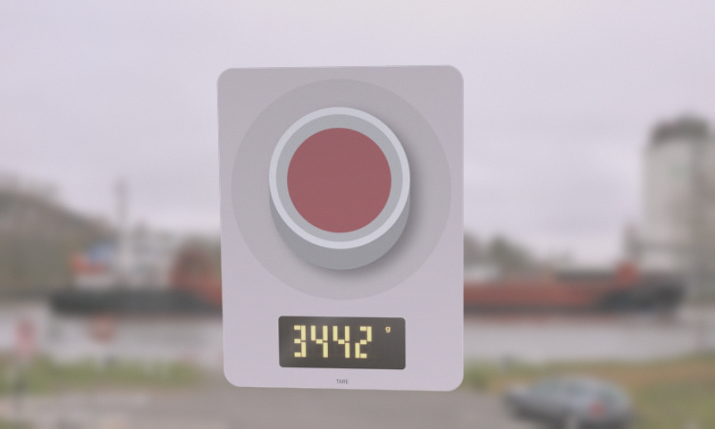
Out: value=3442 unit=g
